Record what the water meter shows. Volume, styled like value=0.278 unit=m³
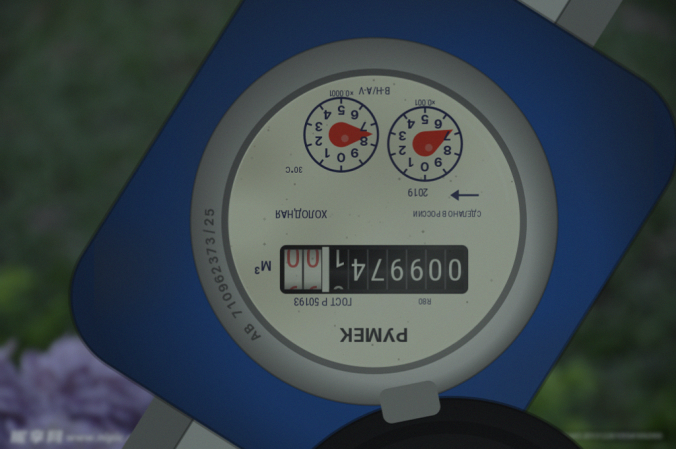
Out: value=99740.9967 unit=m³
